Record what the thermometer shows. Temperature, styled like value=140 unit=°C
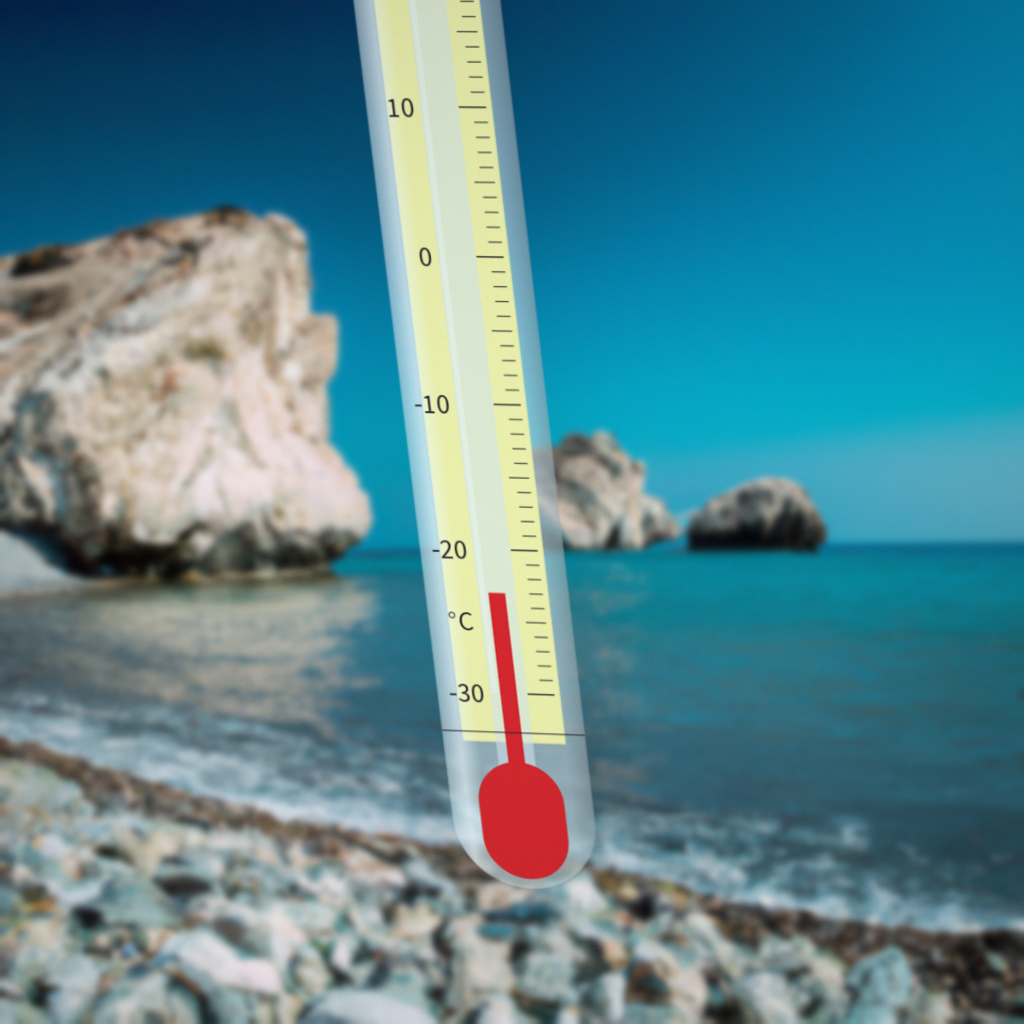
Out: value=-23 unit=°C
